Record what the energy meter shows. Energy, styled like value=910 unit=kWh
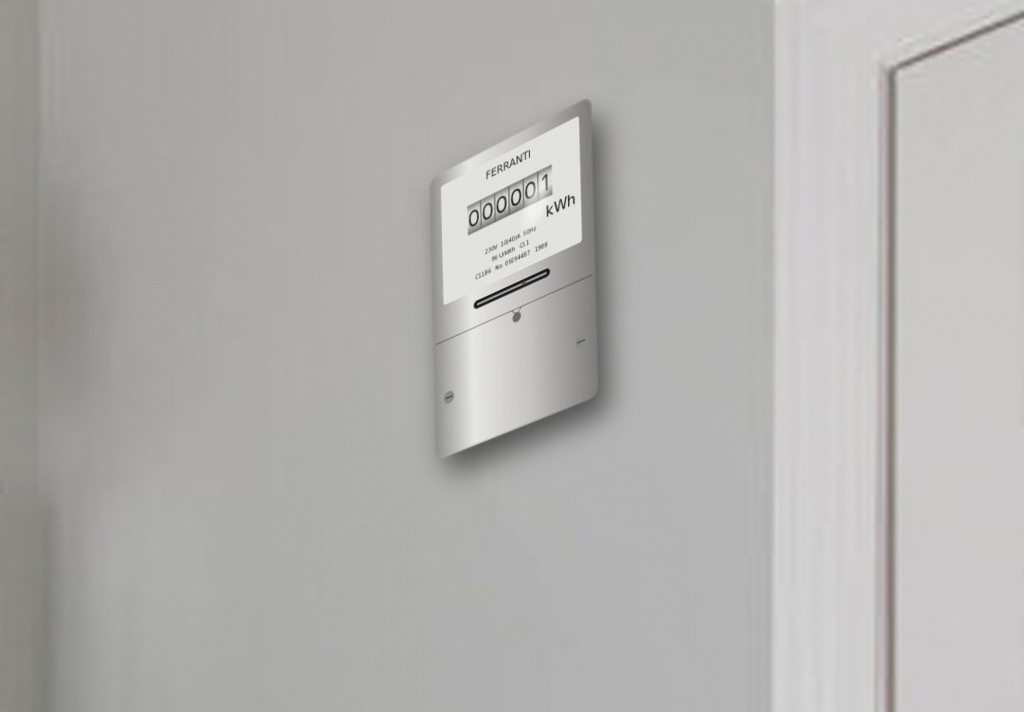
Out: value=1 unit=kWh
